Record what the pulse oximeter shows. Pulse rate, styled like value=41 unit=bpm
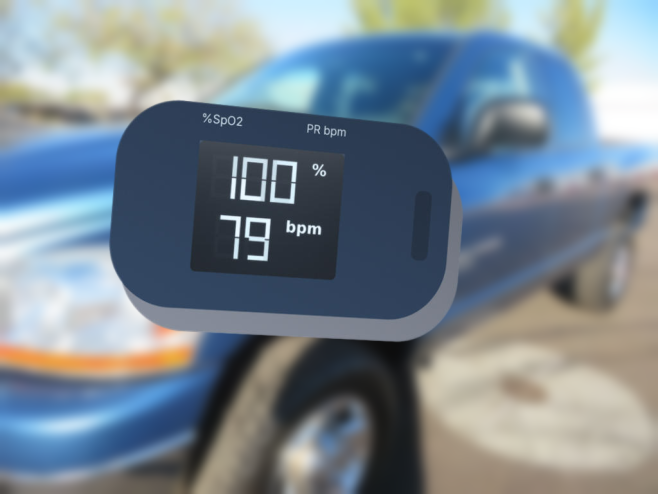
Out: value=79 unit=bpm
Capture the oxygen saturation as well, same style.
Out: value=100 unit=%
